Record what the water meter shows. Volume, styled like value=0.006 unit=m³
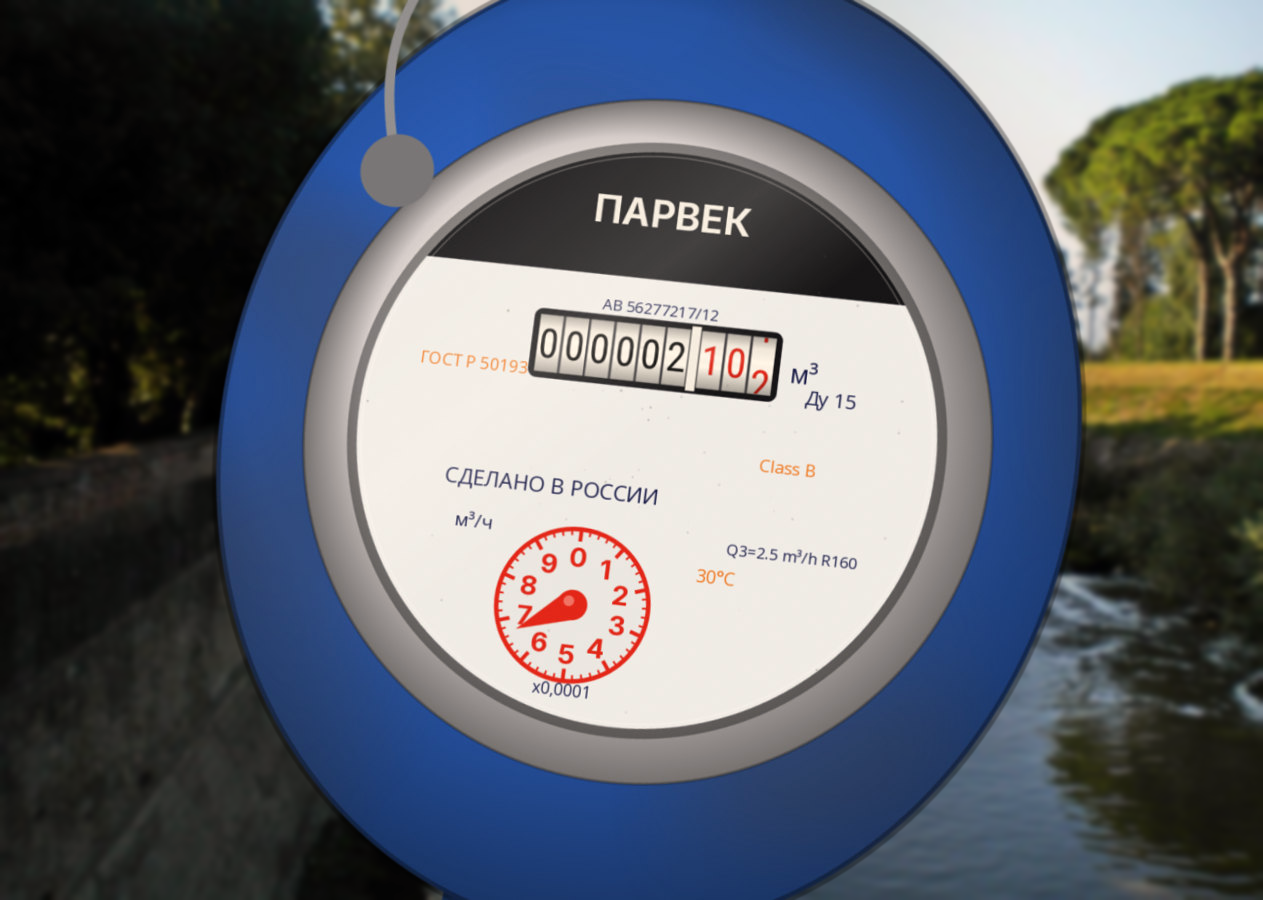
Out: value=2.1016 unit=m³
